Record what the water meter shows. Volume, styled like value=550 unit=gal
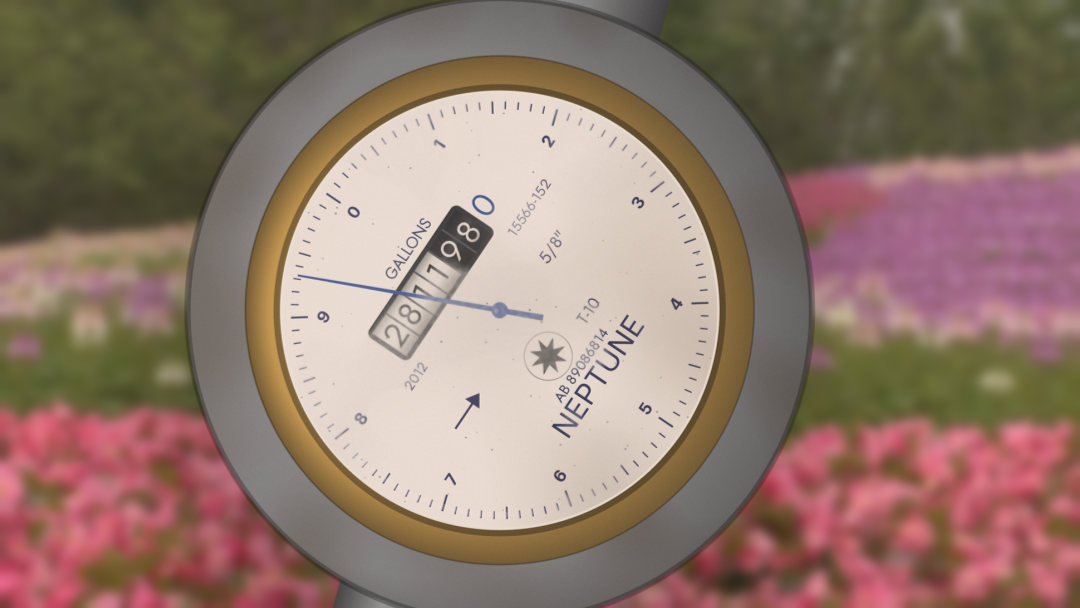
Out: value=2811979.3 unit=gal
